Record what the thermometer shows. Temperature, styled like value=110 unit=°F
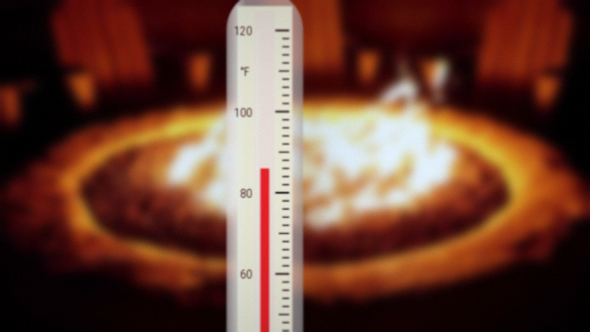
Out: value=86 unit=°F
